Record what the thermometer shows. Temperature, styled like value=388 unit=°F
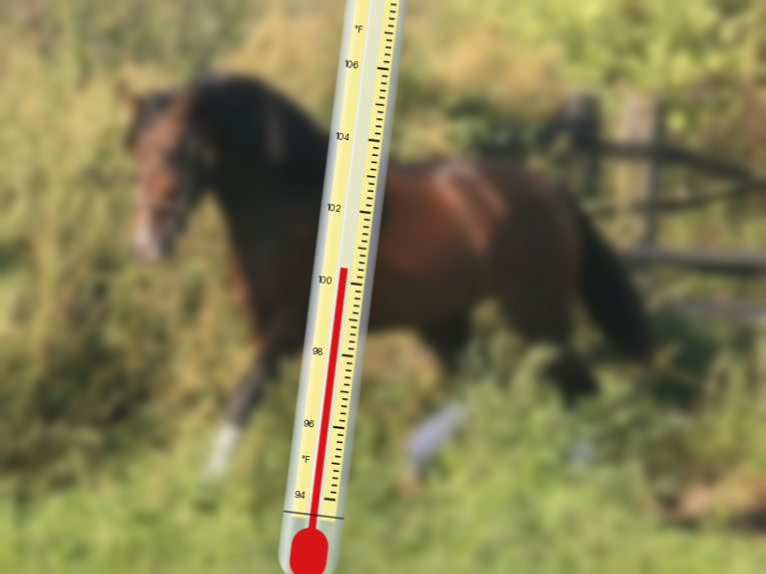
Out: value=100.4 unit=°F
